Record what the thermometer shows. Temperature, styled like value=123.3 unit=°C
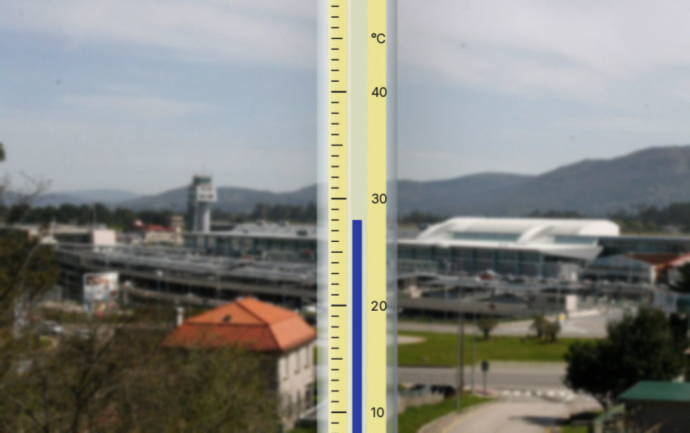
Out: value=28 unit=°C
